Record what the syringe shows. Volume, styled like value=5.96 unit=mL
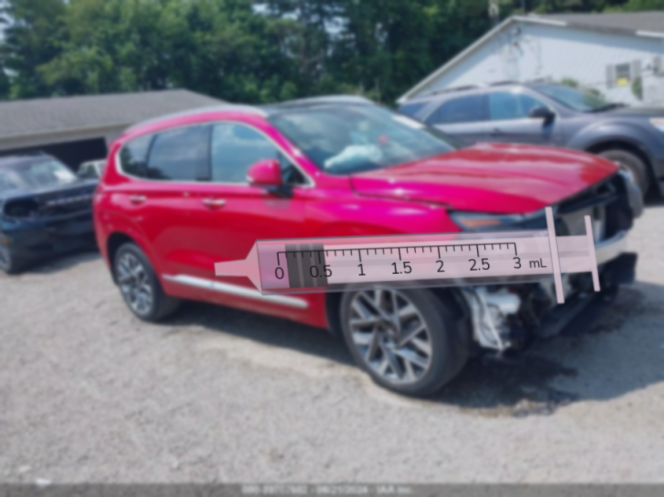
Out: value=0.1 unit=mL
